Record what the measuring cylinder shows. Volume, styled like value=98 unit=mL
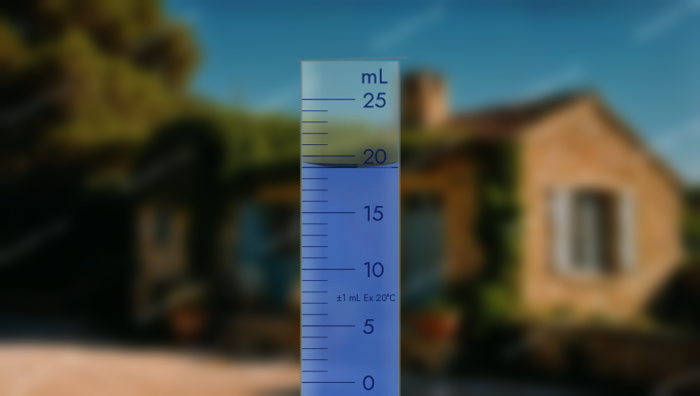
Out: value=19 unit=mL
